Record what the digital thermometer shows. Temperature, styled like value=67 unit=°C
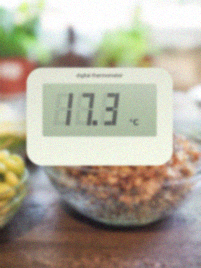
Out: value=17.3 unit=°C
